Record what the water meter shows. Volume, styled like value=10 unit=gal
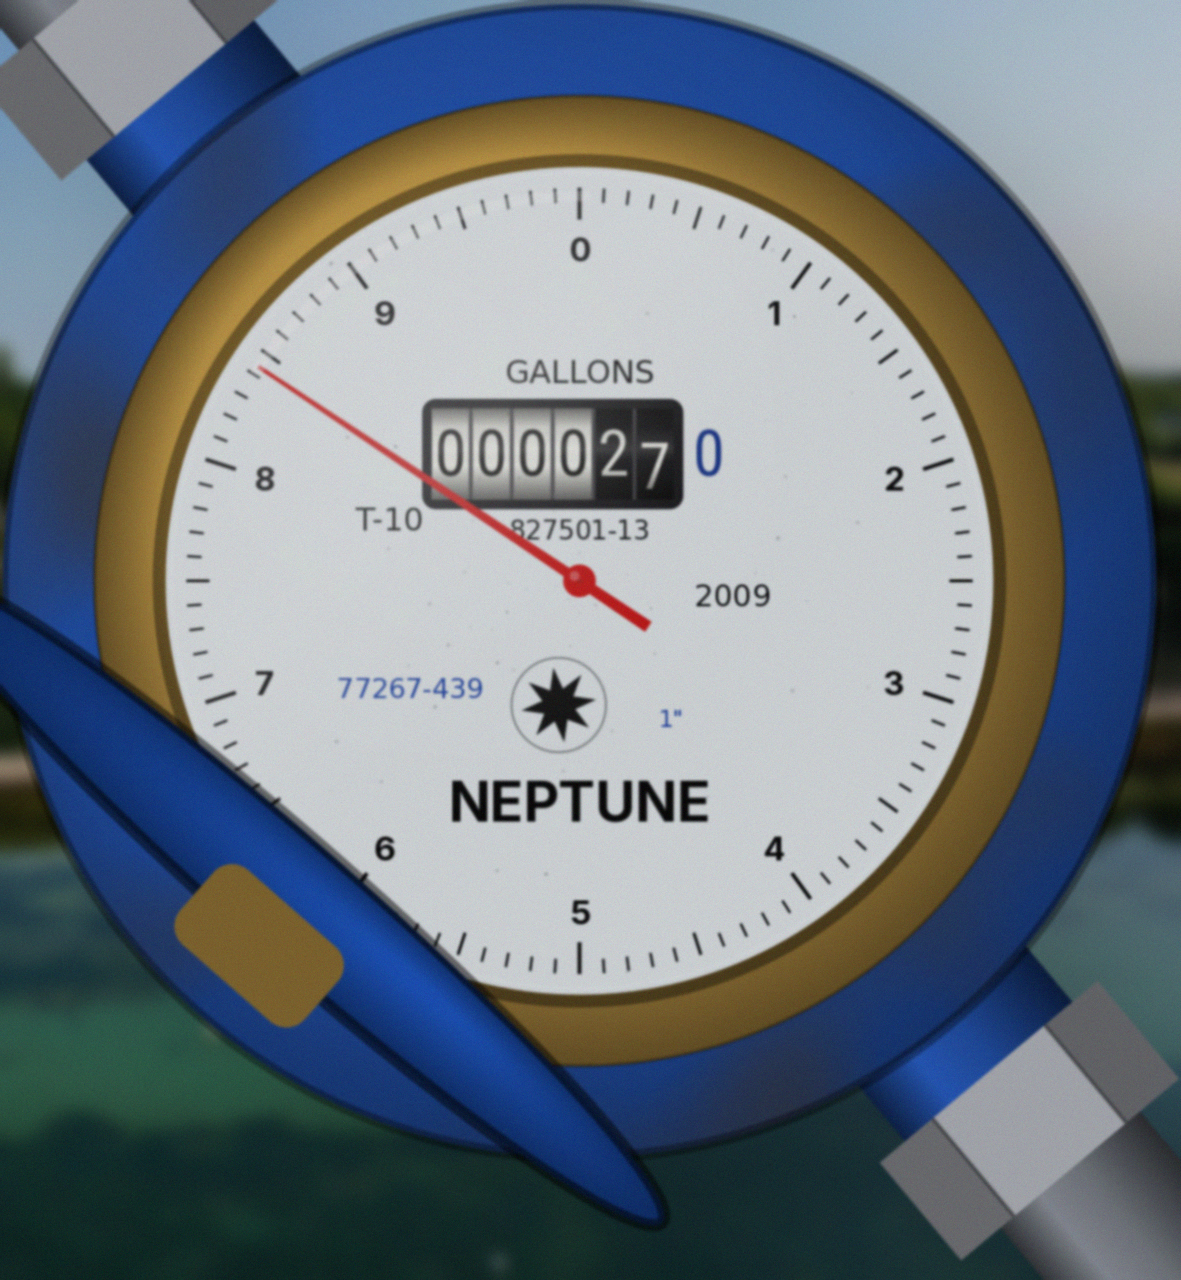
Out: value=268.4 unit=gal
